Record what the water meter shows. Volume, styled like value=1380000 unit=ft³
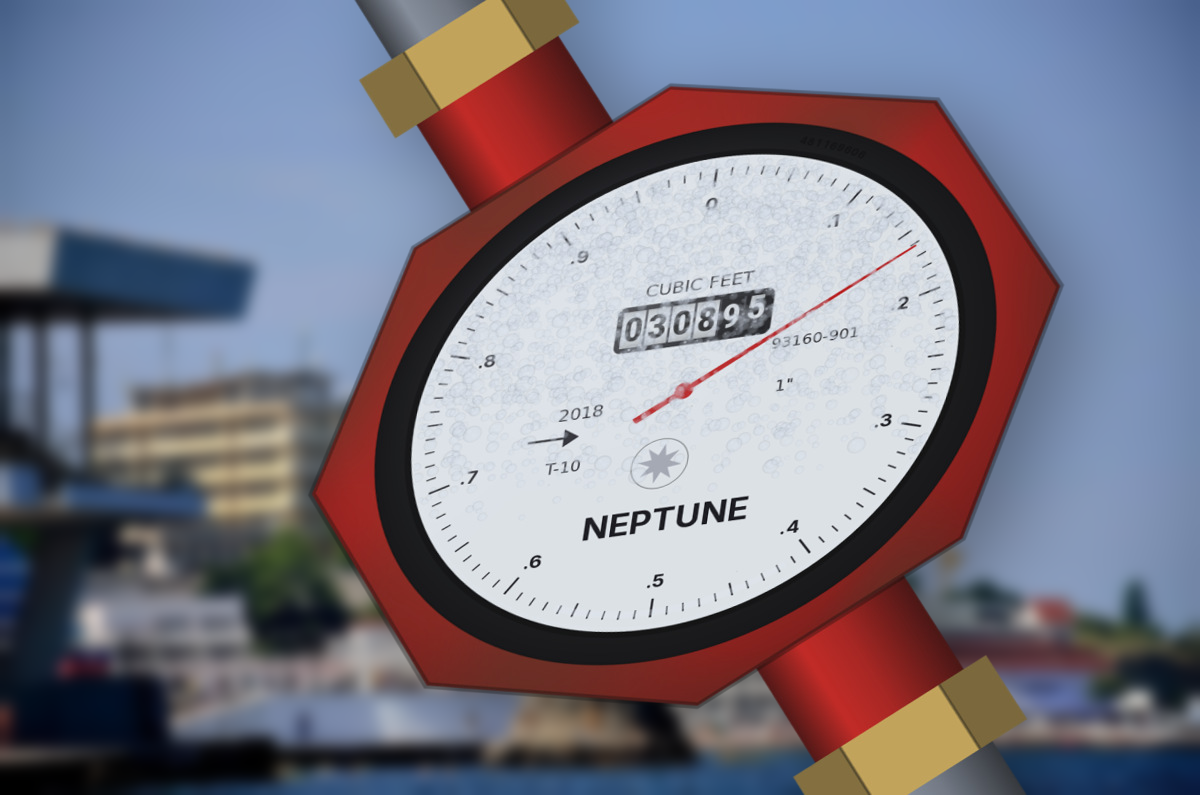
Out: value=30895.16 unit=ft³
